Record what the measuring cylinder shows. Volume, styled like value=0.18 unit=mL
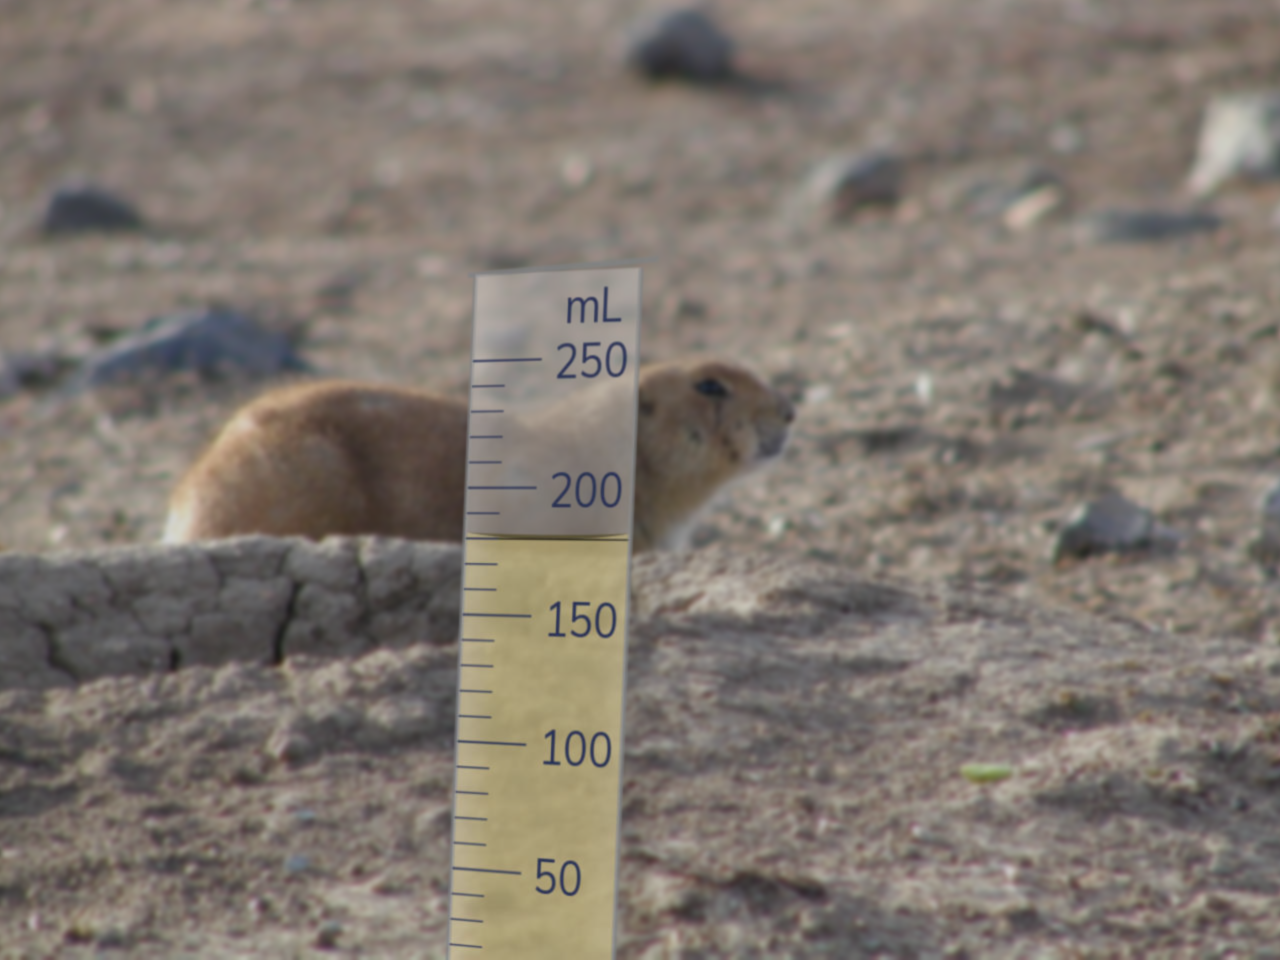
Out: value=180 unit=mL
